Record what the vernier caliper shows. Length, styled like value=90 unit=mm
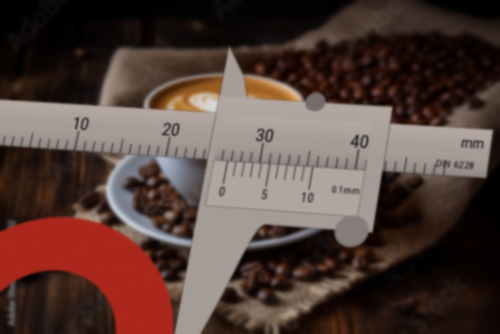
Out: value=26.6 unit=mm
